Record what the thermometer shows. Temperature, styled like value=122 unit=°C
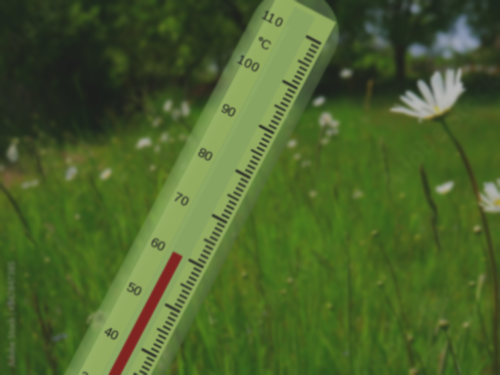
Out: value=60 unit=°C
